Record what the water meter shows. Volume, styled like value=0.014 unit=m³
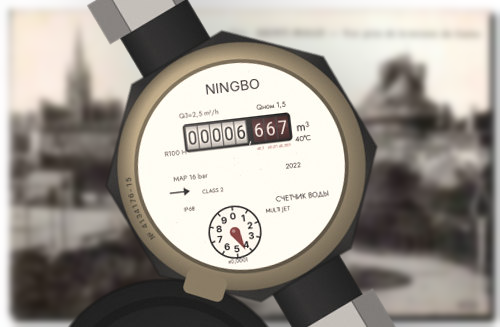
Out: value=6.6674 unit=m³
